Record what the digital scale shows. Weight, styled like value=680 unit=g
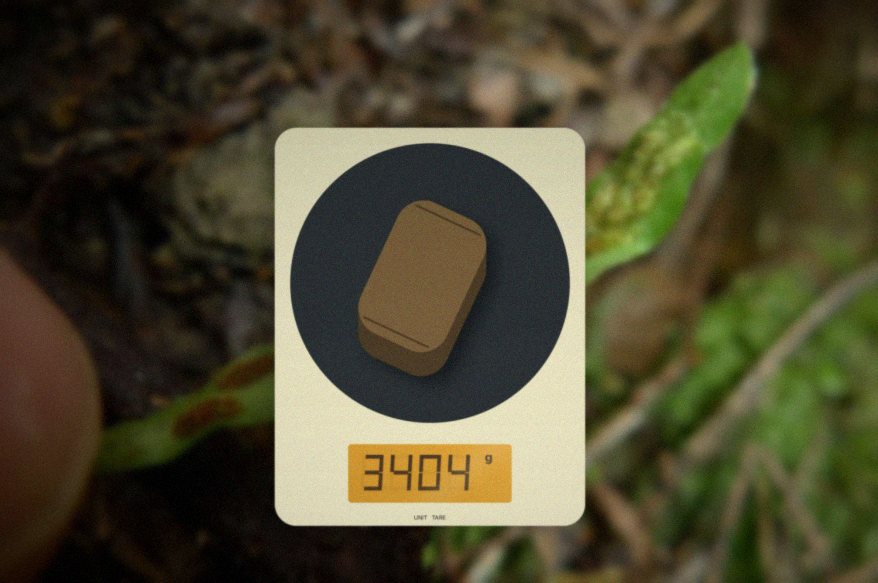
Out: value=3404 unit=g
